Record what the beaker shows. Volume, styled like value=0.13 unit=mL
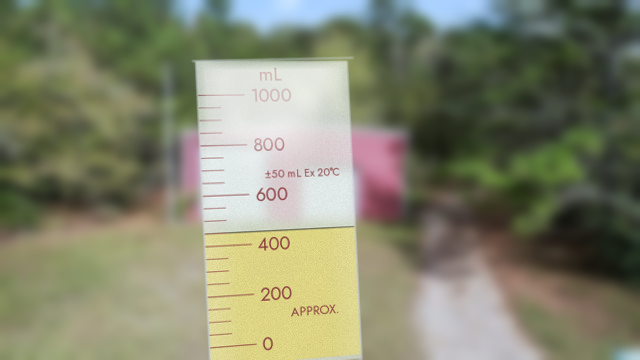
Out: value=450 unit=mL
